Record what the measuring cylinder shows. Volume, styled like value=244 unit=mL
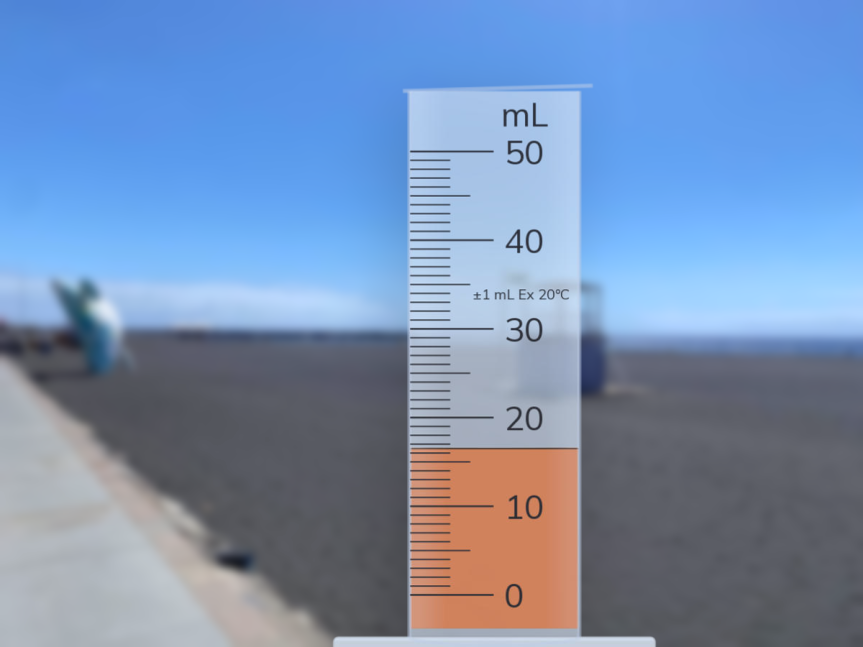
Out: value=16.5 unit=mL
